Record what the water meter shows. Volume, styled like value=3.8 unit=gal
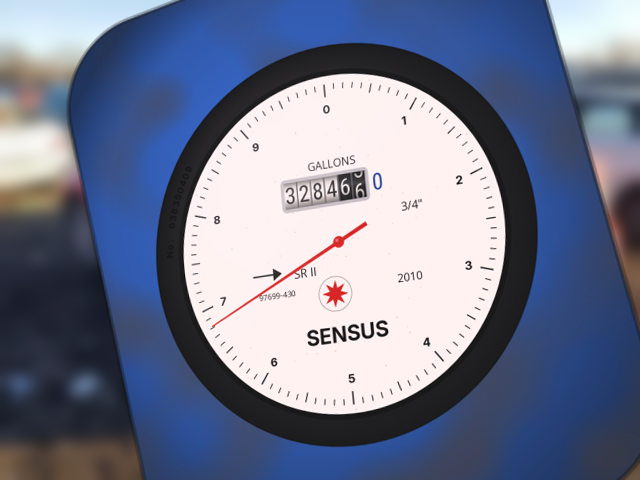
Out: value=3284656.8 unit=gal
